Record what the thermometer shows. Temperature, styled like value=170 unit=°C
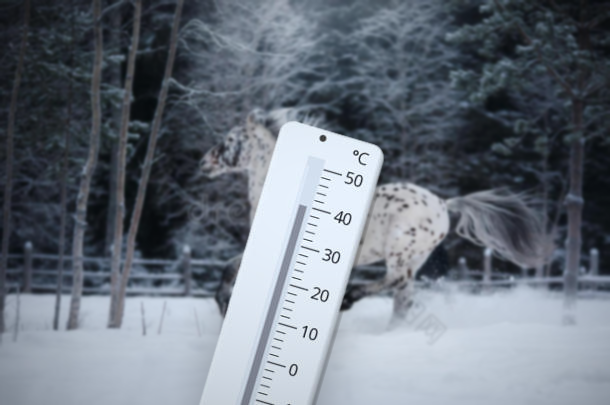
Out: value=40 unit=°C
